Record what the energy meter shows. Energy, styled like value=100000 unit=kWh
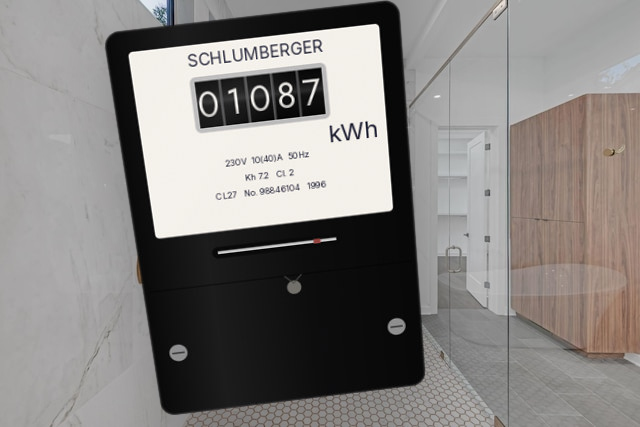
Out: value=1087 unit=kWh
